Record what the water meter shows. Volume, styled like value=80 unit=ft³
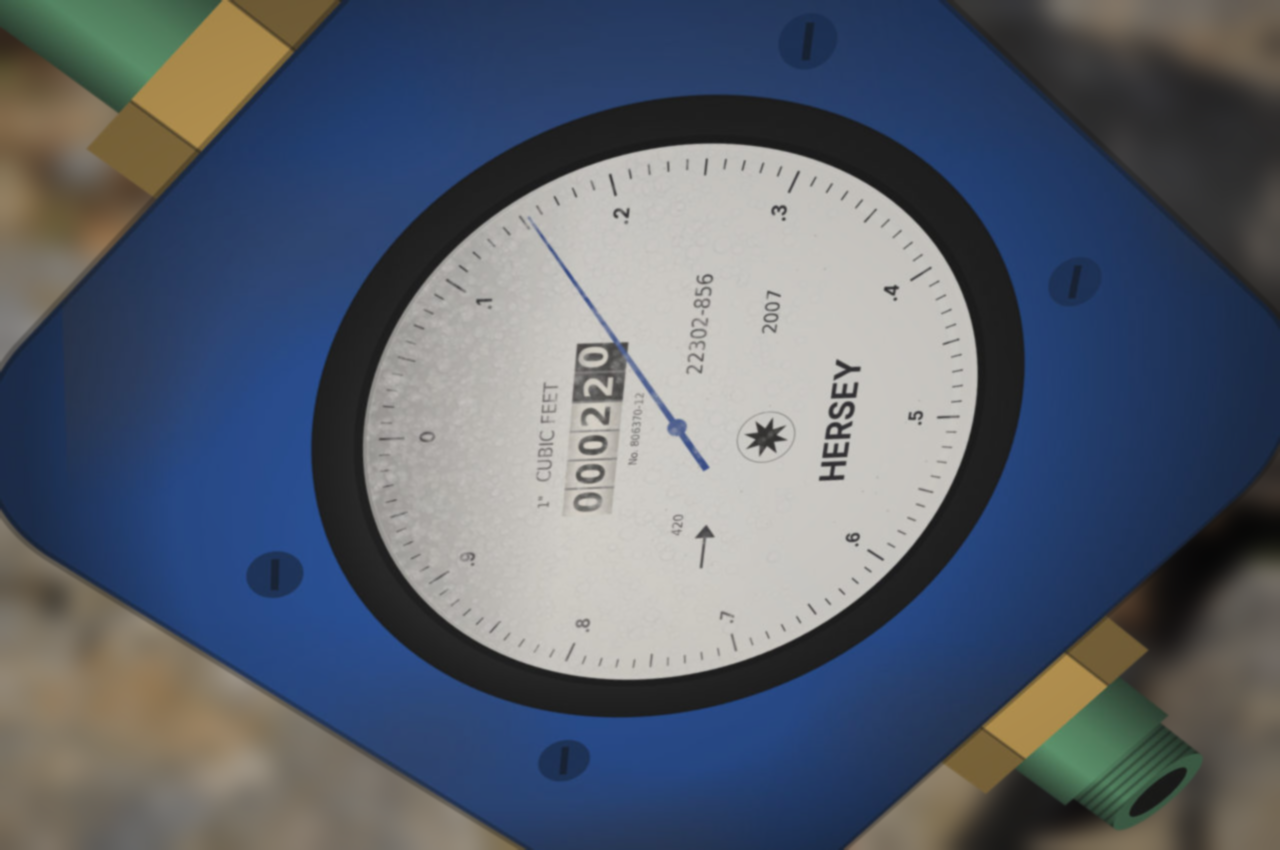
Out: value=220.15 unit=ft³
